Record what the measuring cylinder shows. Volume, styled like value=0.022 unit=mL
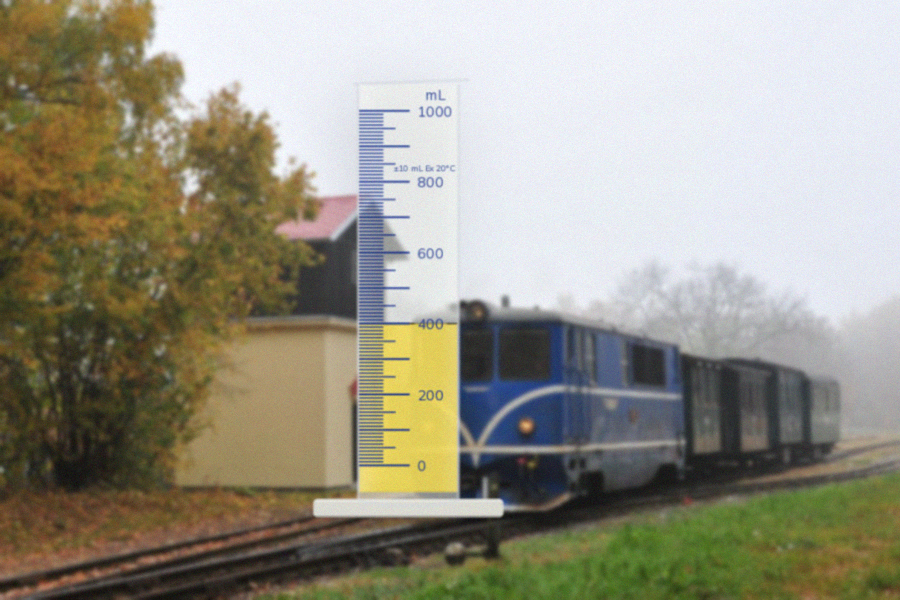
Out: value=400 unit=mL
